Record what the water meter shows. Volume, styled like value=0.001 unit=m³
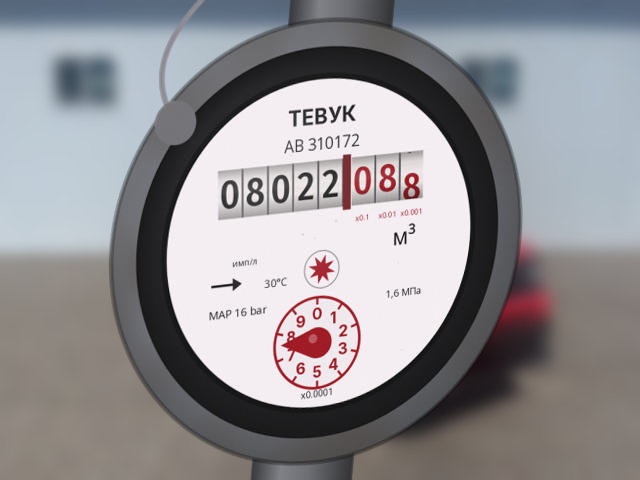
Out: value=8022.0877 unit=m³
